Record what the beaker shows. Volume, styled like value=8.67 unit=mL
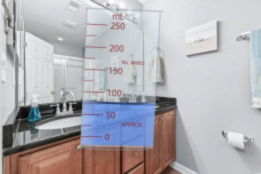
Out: value=75 unit=mL
